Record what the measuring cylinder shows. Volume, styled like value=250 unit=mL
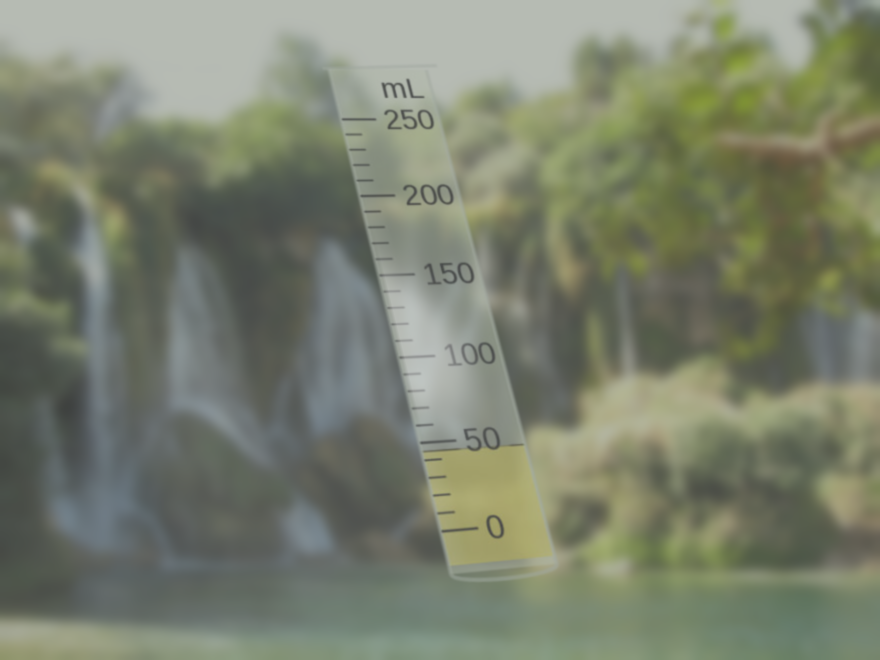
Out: value=45 unit=mL
